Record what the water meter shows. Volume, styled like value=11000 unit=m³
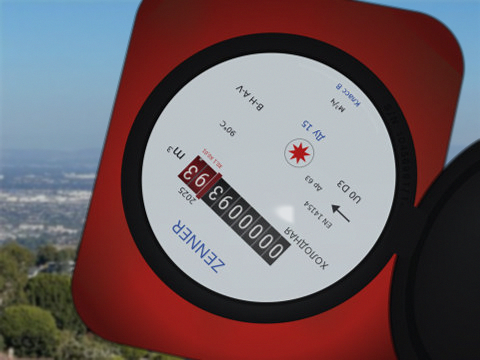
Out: value=93.93 unit=m³
